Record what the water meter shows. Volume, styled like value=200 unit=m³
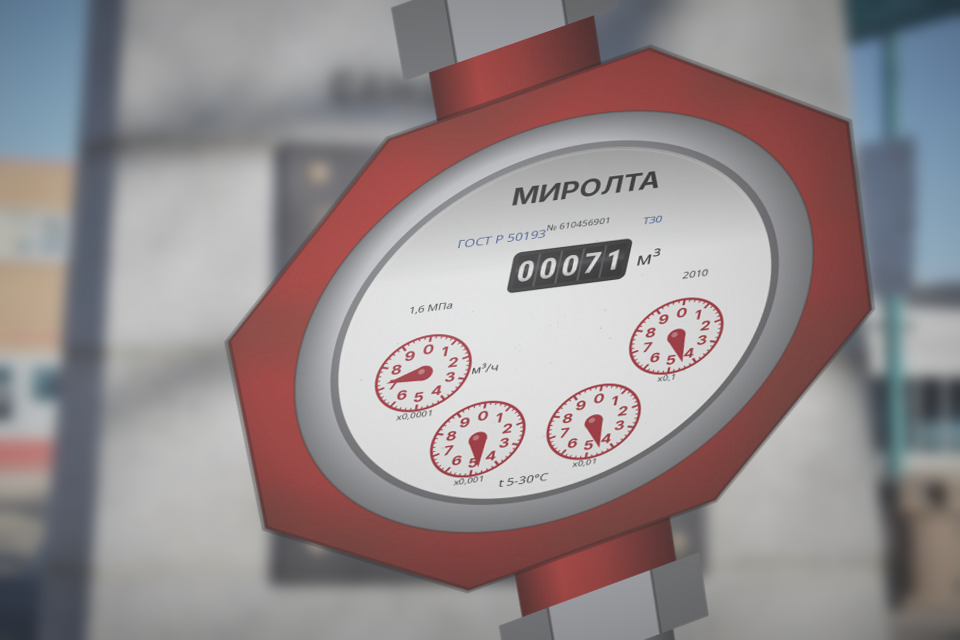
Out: value=71.4447 unit=m³
